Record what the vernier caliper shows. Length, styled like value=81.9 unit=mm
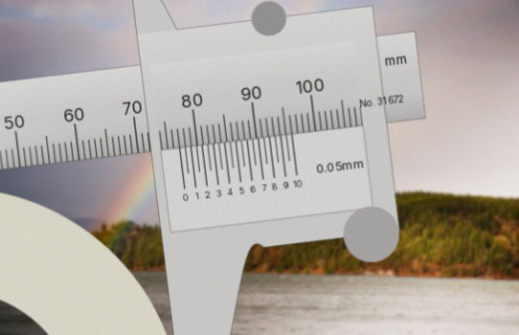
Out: value=77.0 unit=mm
